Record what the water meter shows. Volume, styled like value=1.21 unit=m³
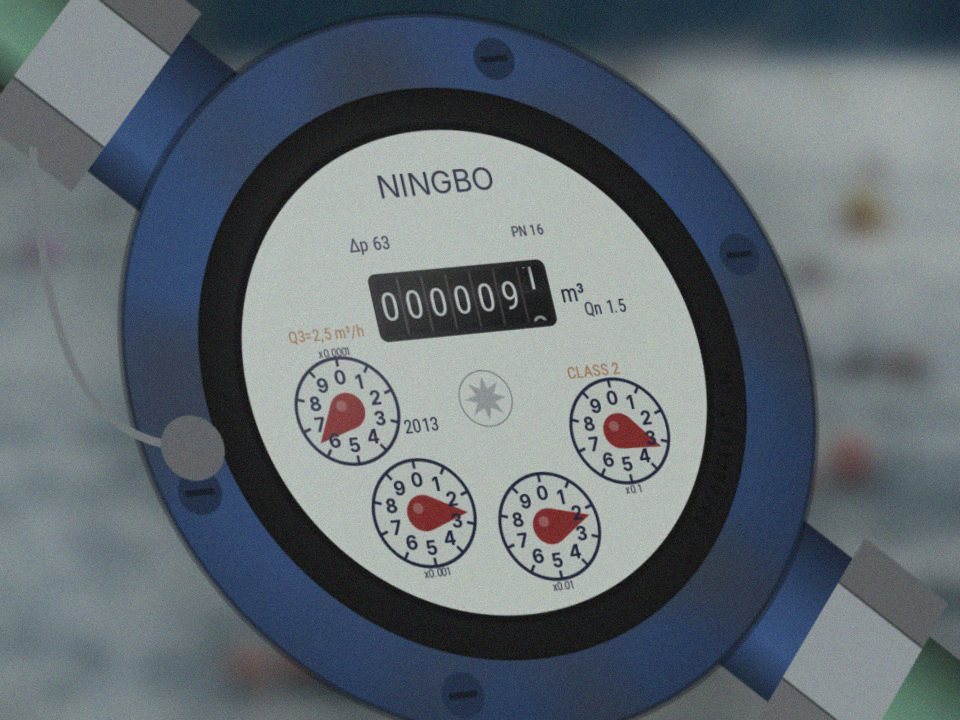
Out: value=91.3226 unit=m³
